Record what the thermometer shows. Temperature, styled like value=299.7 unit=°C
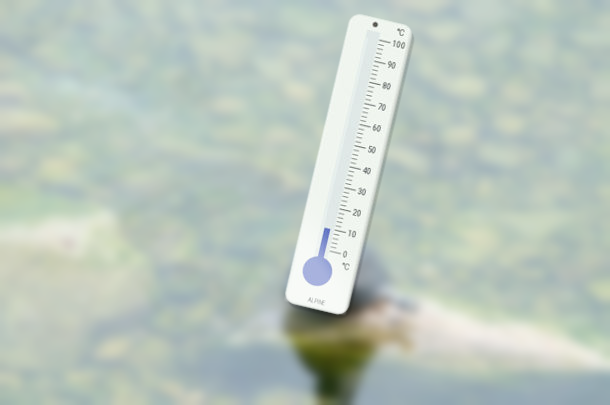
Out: value=10 unit=°C
